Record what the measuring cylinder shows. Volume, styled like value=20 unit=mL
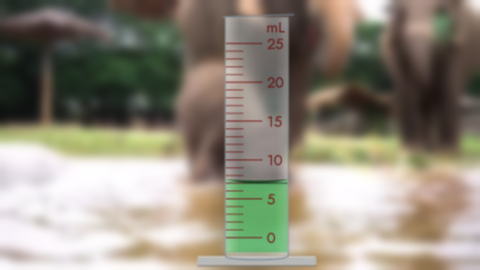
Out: value=7 unit=mL
